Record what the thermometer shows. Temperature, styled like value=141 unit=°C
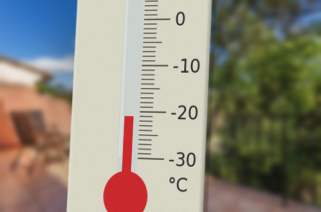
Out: value=-21 unit=°C
